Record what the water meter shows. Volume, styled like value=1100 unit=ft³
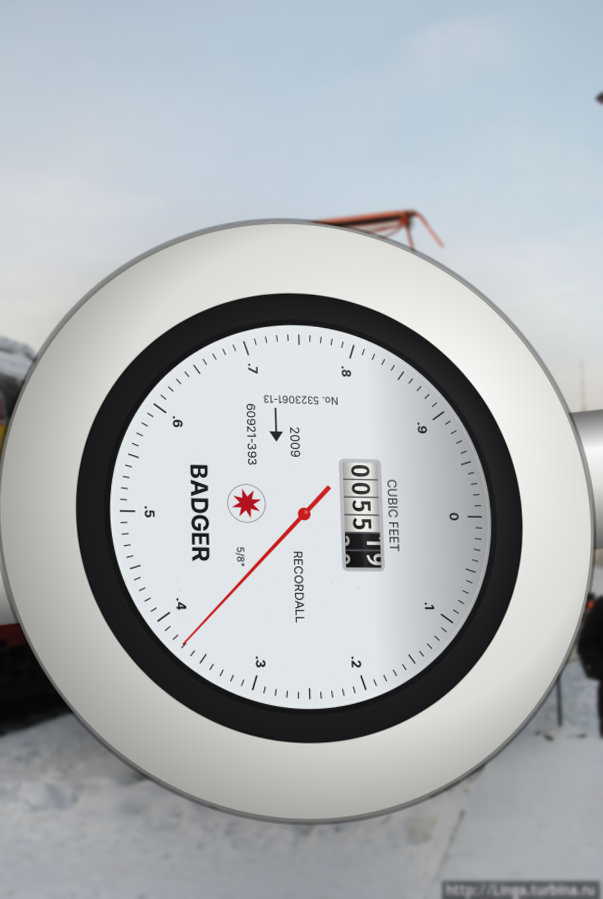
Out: value=5519.37 unit=ft³
